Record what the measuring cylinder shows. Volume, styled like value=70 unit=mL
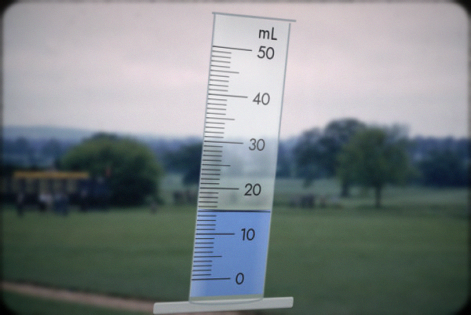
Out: value=15 unit=mL
